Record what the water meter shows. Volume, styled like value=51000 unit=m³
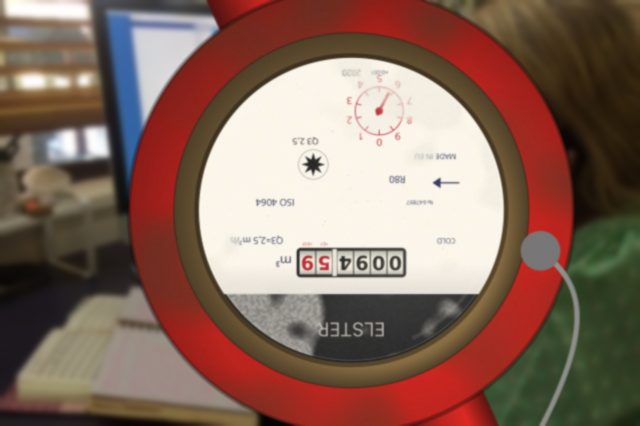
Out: value=94.595 unit=m³
